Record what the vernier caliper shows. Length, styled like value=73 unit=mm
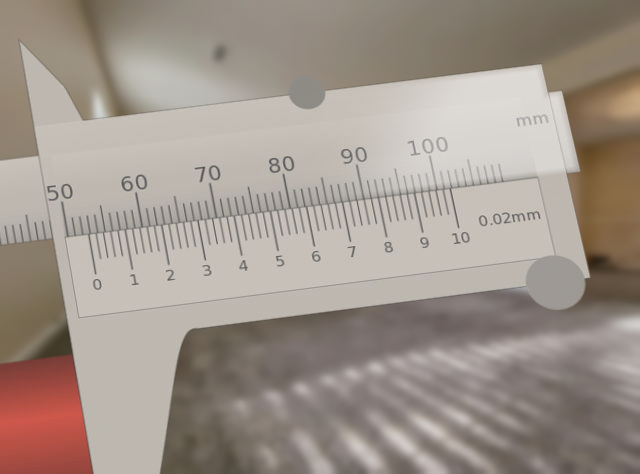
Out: value=52.8 unit=mm
